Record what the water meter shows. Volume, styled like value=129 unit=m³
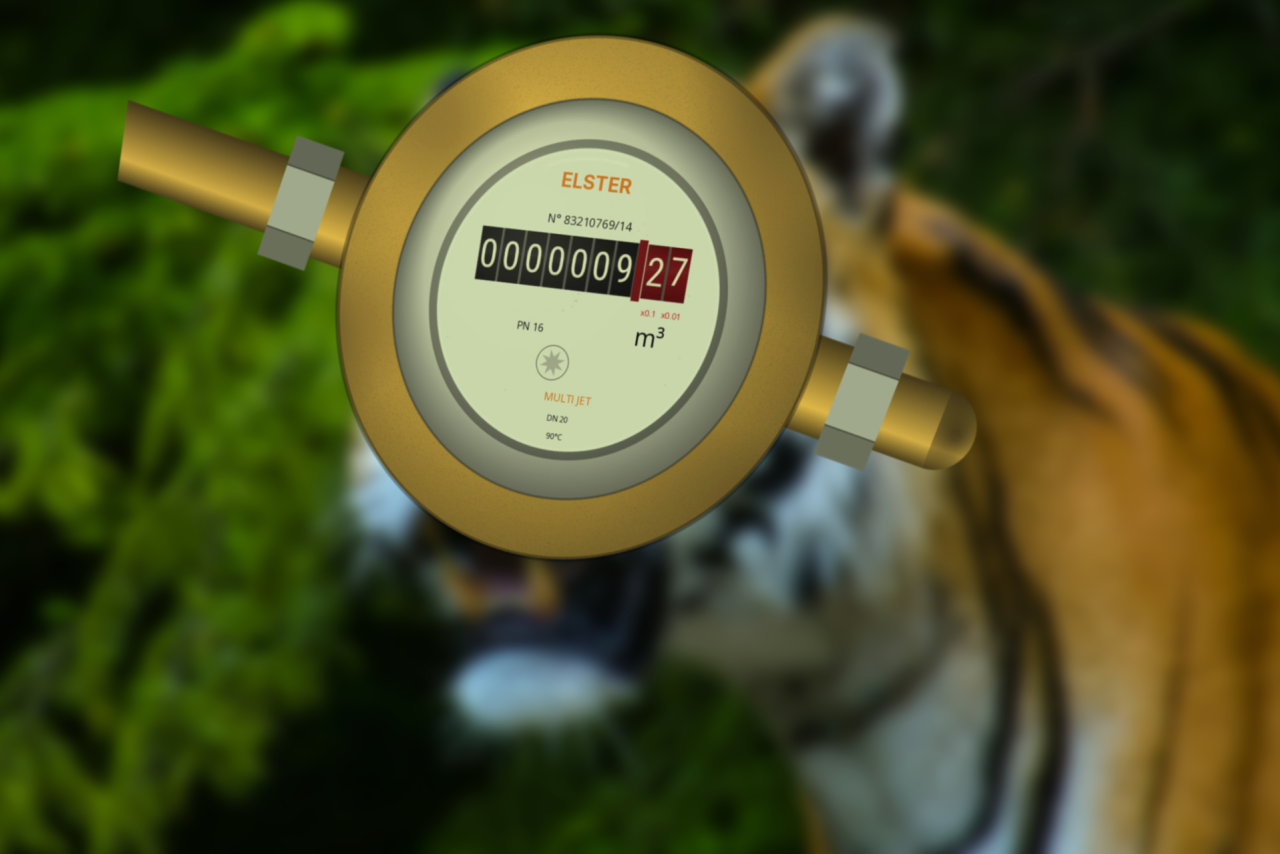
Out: value=9.27 unit=m³
